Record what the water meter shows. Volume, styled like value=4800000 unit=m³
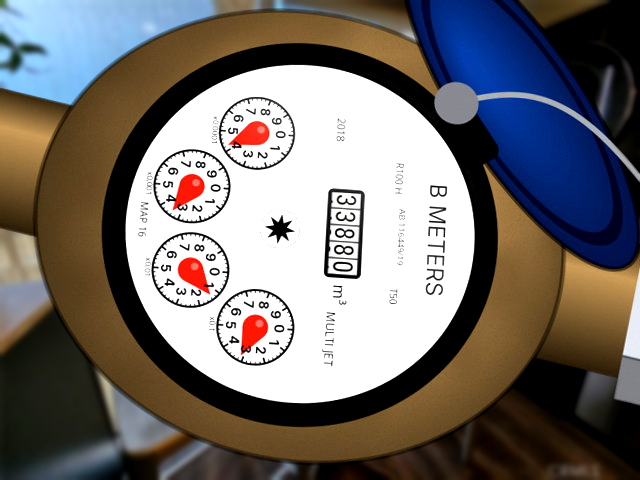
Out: value=33880.3134 unit=m³
